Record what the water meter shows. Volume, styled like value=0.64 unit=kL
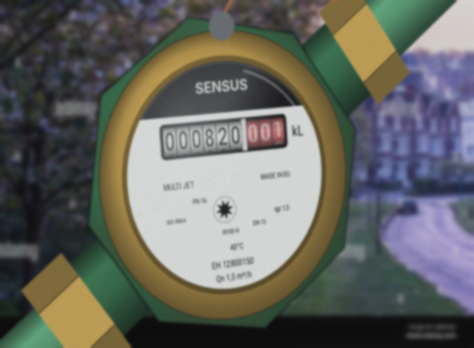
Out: value=820.001 unit=kL
